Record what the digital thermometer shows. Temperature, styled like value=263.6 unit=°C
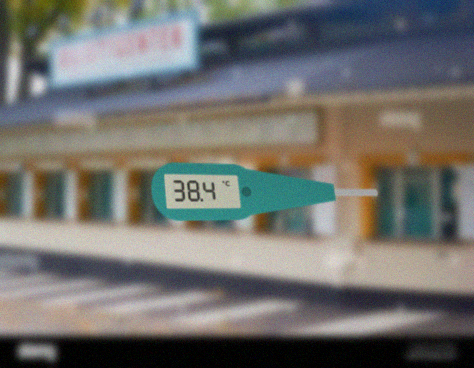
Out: value=38.4 unit=°C
